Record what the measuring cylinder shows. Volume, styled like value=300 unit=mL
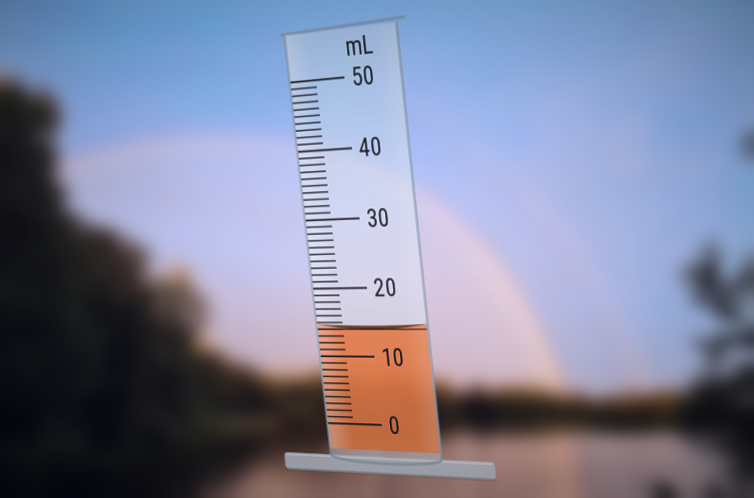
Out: value=14 unit=mL
